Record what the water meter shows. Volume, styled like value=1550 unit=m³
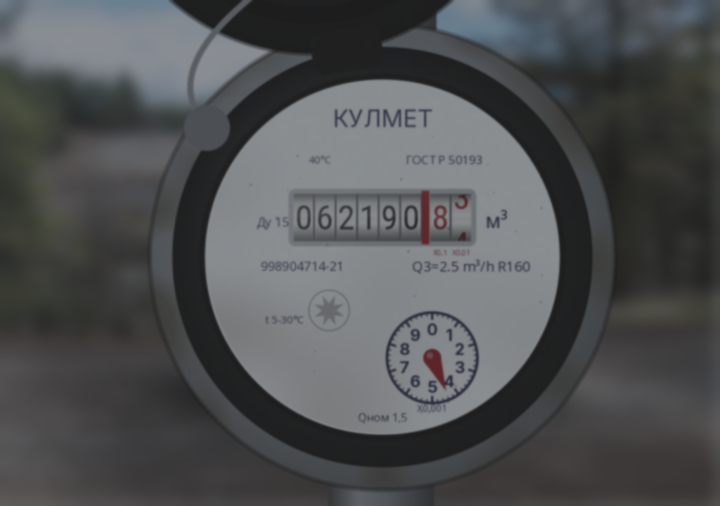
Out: value=62190.834 unit=m³
